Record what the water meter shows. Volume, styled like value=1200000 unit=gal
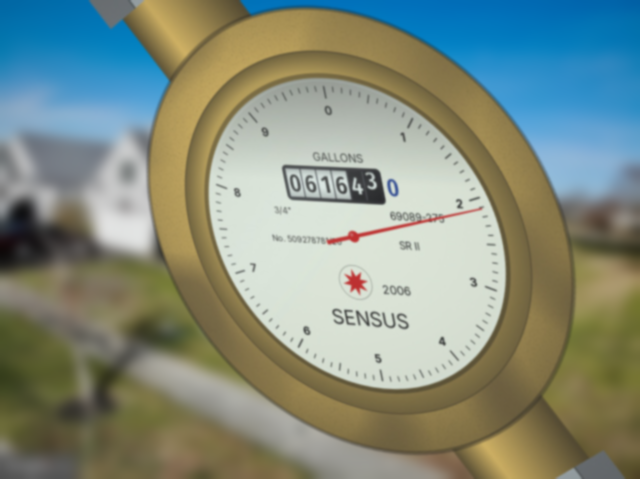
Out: value=616432.1 unit=gal
